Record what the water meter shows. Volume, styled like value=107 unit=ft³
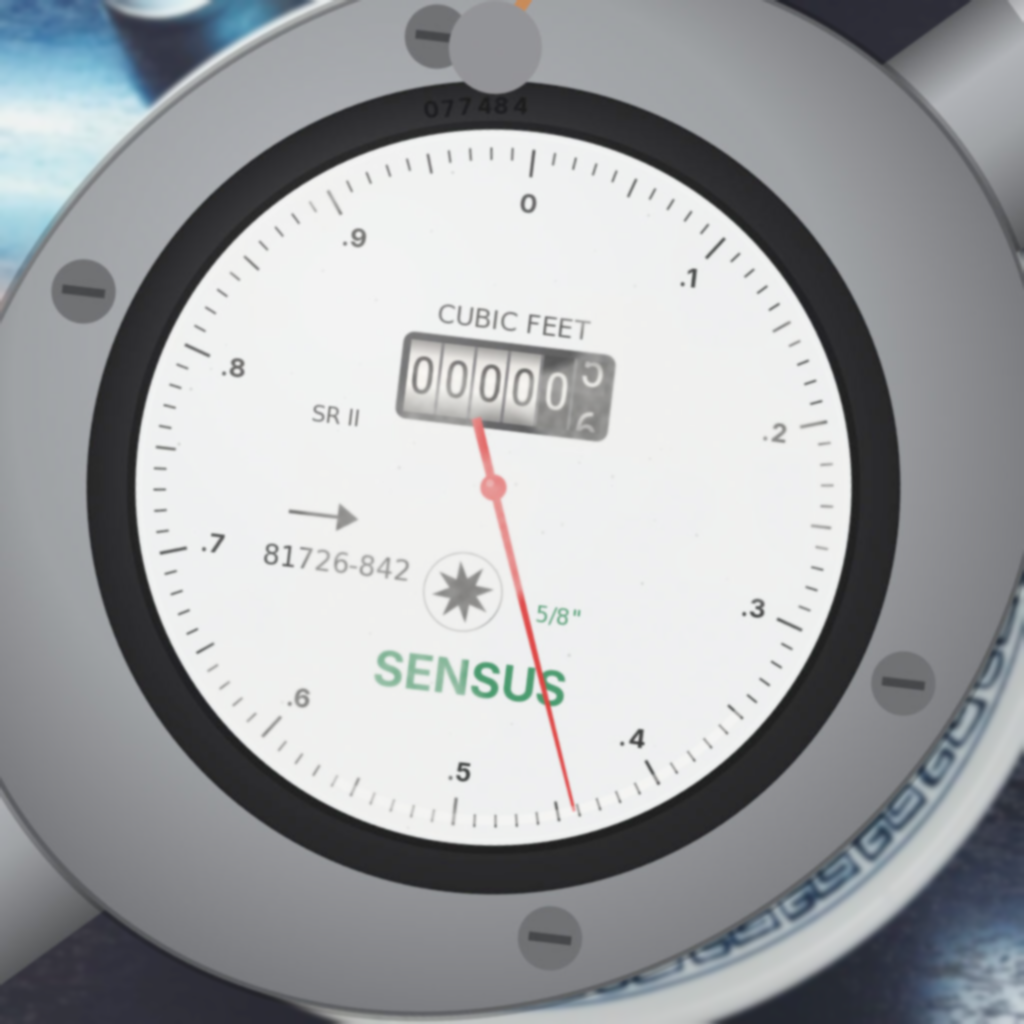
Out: value=5.44 unit=ft³
